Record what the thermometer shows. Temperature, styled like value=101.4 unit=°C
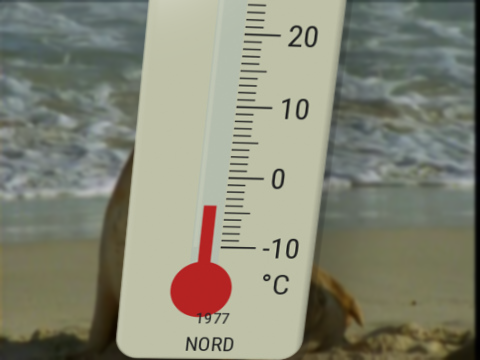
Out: value=-4 unit=°C
